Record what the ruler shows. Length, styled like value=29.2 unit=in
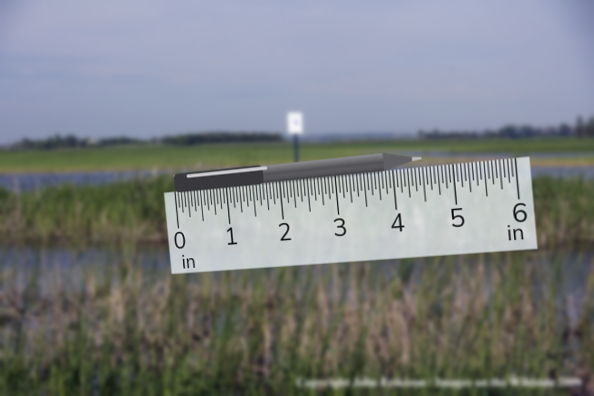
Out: value=4.5 unit=in
